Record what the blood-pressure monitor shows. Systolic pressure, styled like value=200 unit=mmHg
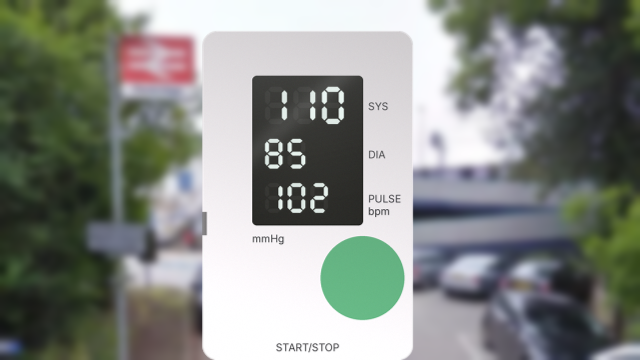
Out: value=110 unit=mmHg
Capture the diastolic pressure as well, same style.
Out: value=85 unit=mmHg
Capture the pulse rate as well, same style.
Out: value=102 unit=bpm
